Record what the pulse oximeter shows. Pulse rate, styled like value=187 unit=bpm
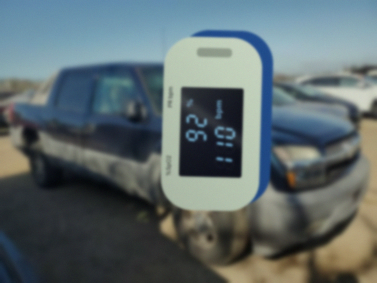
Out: value=110 unit=bpm
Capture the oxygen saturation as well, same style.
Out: value=92 unit=%
